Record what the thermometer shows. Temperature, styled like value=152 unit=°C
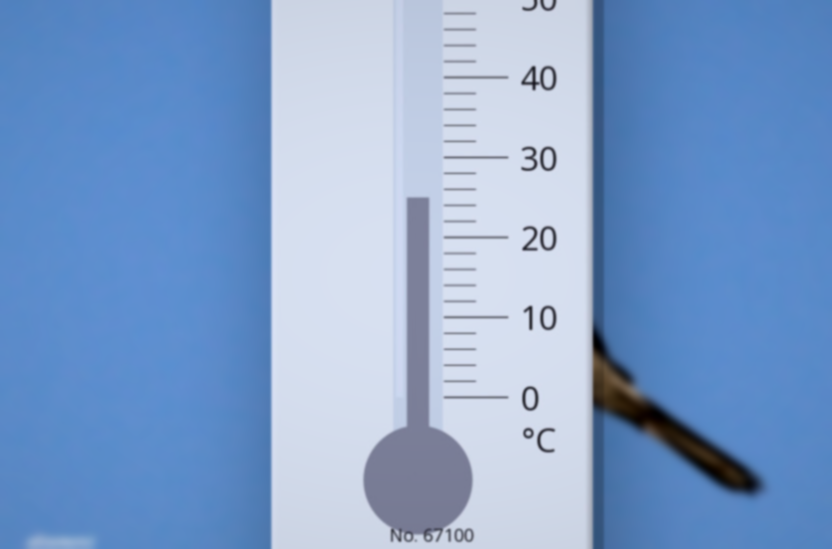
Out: value=25 unit=°C
